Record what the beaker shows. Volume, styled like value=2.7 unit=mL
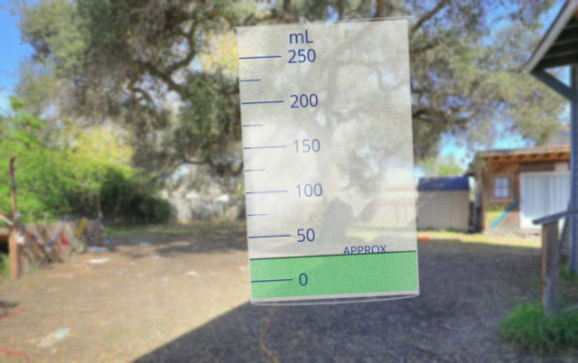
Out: value=25 unit=mL
